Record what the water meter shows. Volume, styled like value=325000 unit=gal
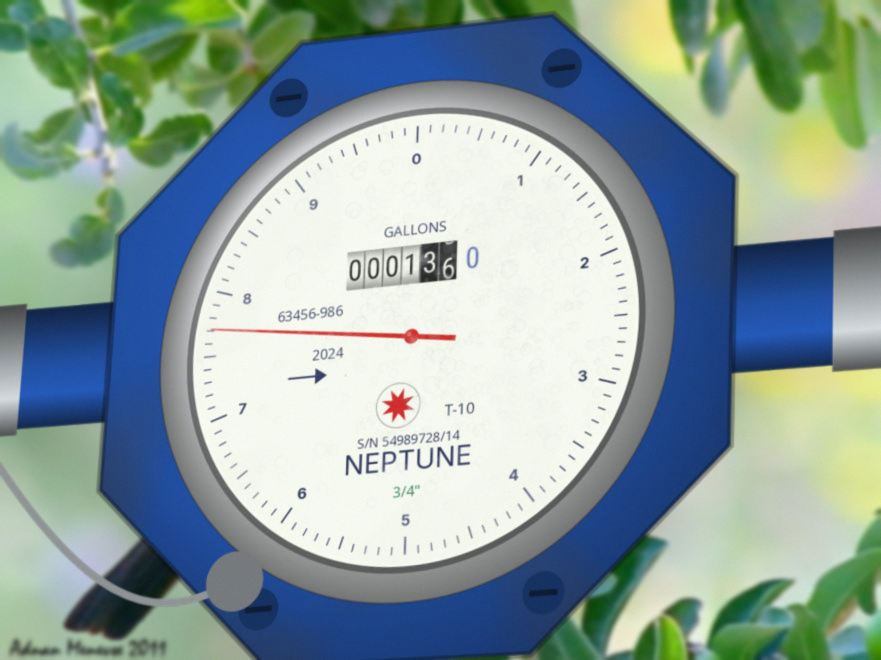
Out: value=1357.7 unit=gal
